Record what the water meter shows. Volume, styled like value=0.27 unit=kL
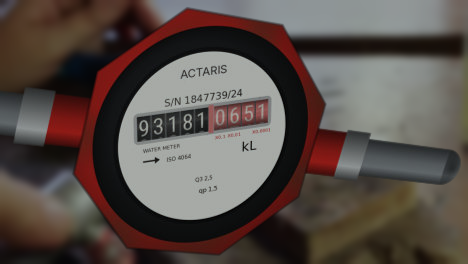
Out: value=93181.0651 unit=kL
